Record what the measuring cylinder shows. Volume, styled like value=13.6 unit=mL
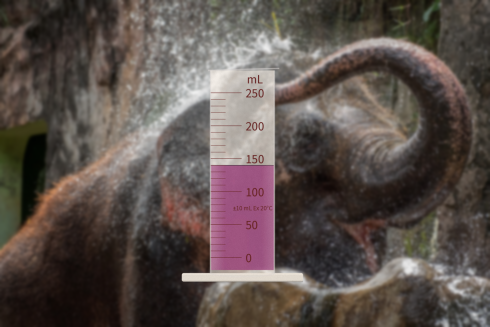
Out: value=140 unit=mL
